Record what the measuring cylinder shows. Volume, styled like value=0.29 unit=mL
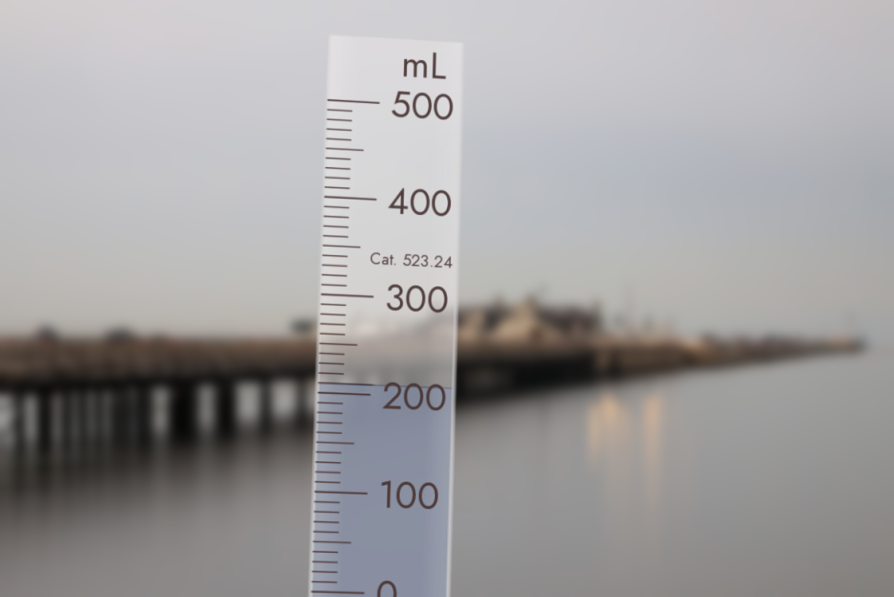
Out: value=210 unit=mL
